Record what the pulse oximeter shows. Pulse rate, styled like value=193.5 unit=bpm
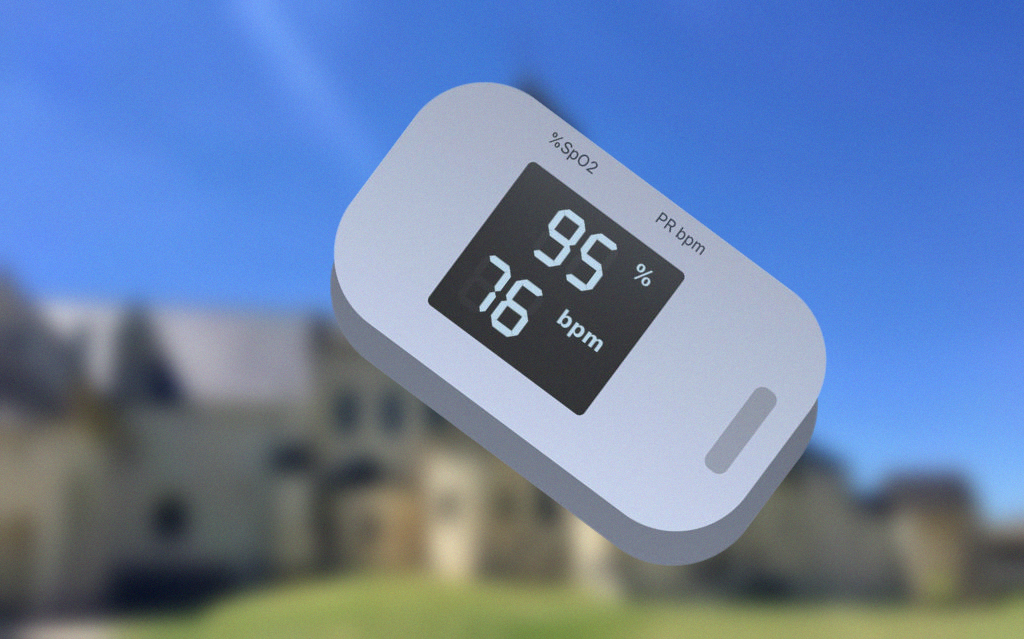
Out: value=76 unit=bpm
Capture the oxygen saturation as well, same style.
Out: value=95 unit=%
